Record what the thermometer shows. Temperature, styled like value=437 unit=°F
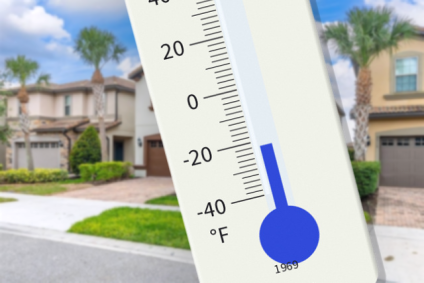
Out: value=-22 unit=°F
